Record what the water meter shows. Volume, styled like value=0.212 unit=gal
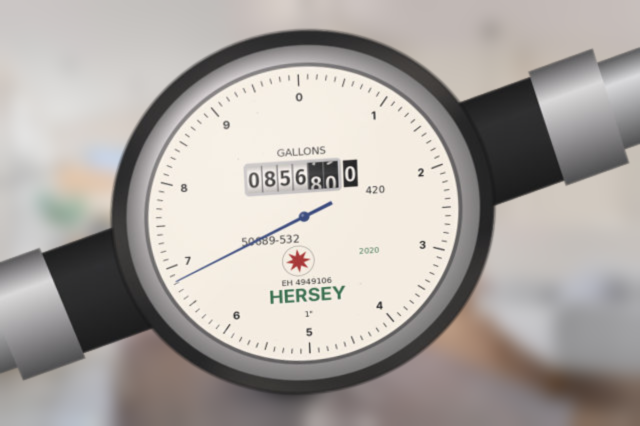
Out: value=856796.8 unit=gal
